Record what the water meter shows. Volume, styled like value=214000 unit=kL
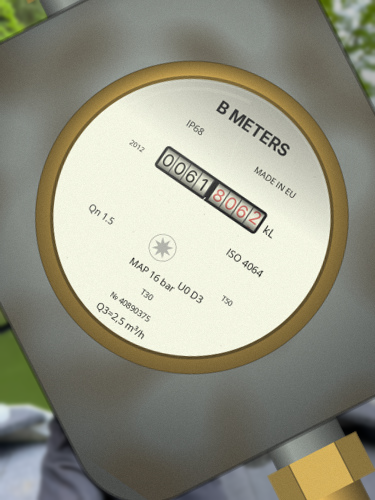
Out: value=61.8062 unit=kL
